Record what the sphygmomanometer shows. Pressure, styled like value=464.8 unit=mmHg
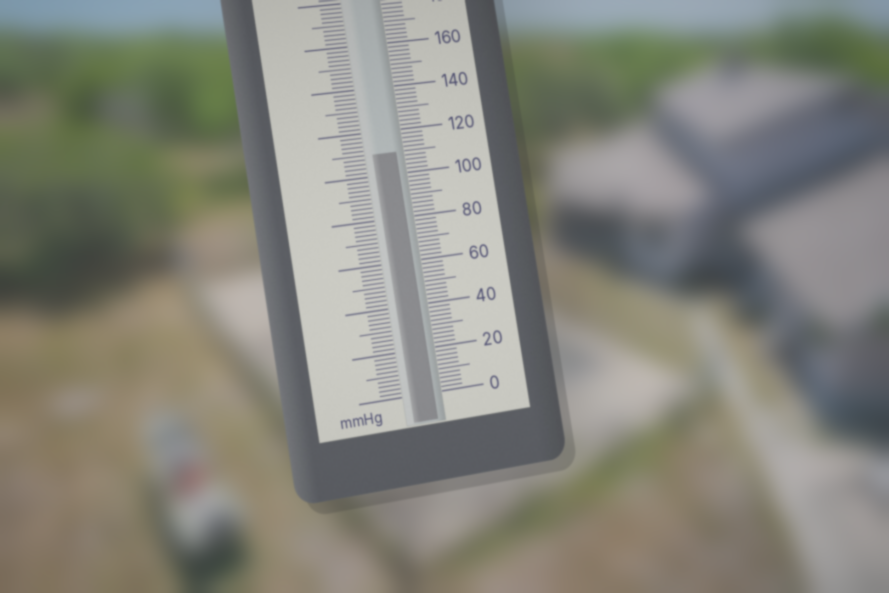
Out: value=110 unit=mmHg
